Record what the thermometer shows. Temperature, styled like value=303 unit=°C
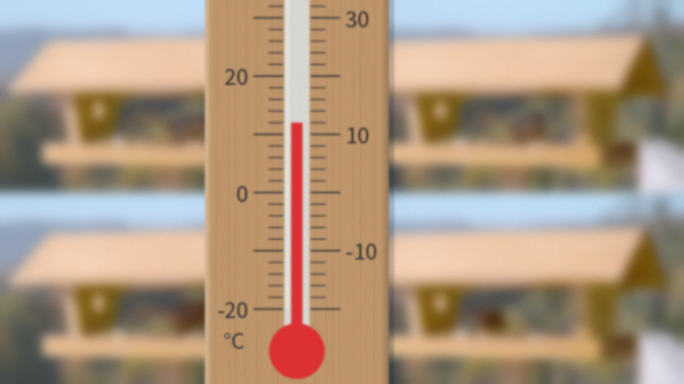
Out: value=12 unit=°C
